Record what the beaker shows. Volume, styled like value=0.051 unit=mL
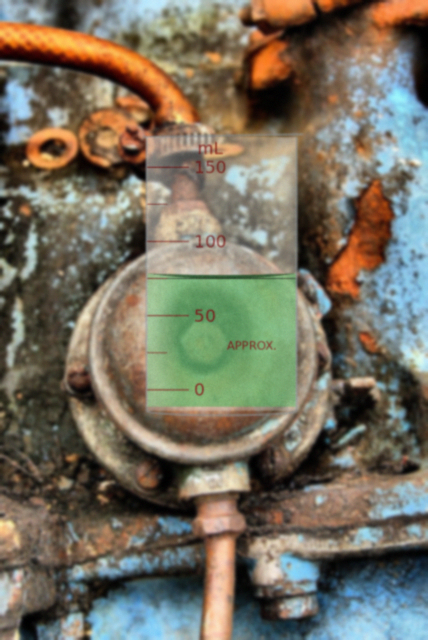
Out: value=75 unit=mL
